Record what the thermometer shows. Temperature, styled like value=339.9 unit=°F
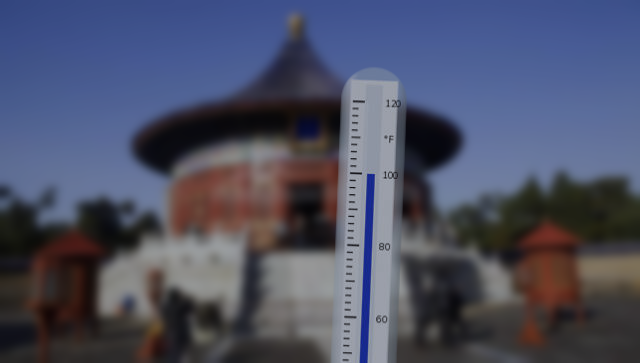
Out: value=100 unit=°F
